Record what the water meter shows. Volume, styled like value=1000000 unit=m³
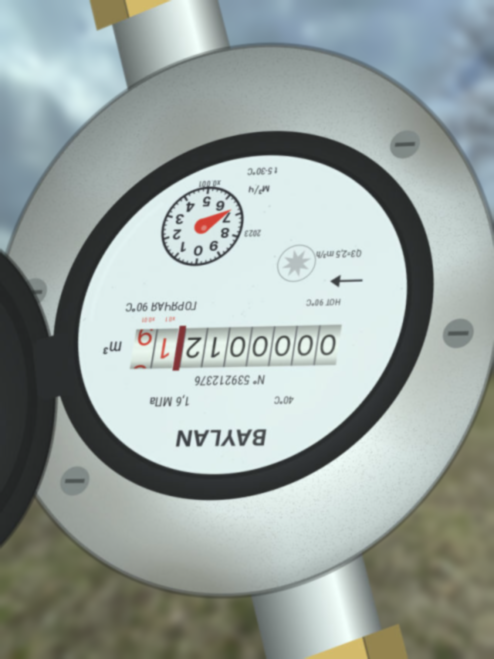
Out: value=12.186 unit=m³
